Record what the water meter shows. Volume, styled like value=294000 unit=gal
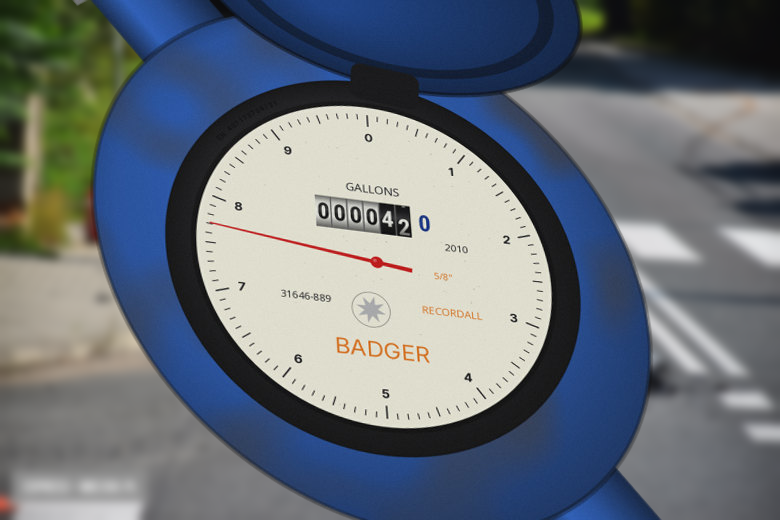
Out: value=417.7 unit=gal
